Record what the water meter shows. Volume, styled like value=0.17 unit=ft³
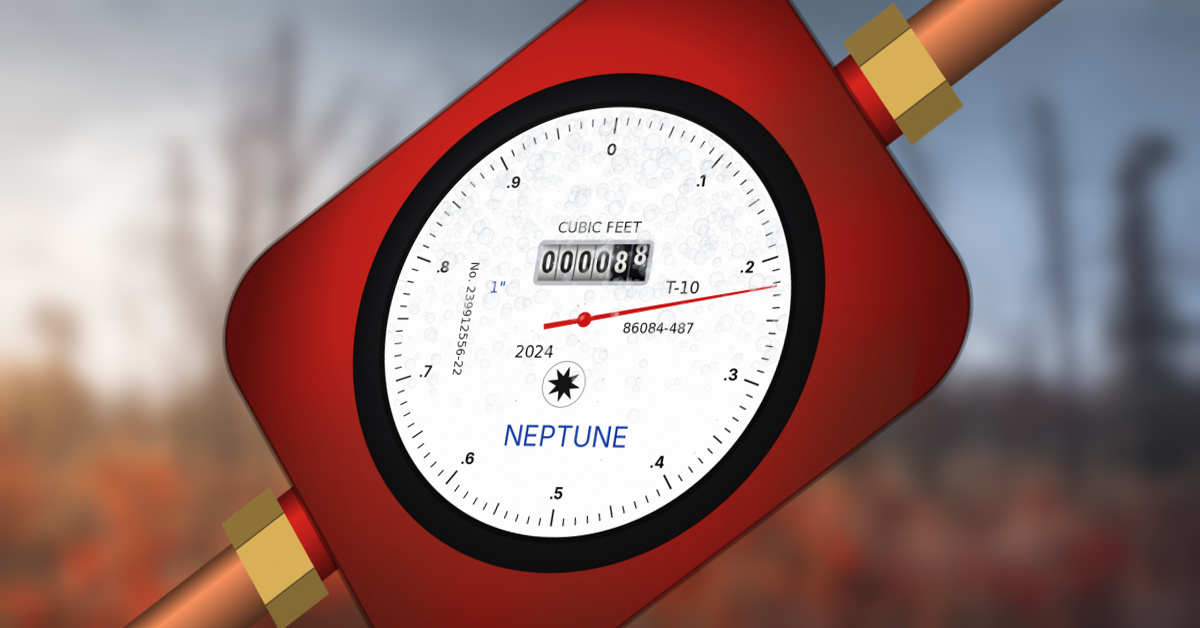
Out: value=88.22 unit=ft³
